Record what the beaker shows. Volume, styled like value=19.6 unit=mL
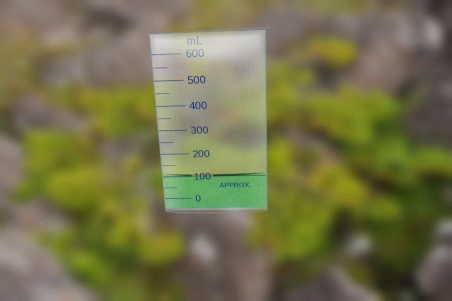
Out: value=100 unit=mL
